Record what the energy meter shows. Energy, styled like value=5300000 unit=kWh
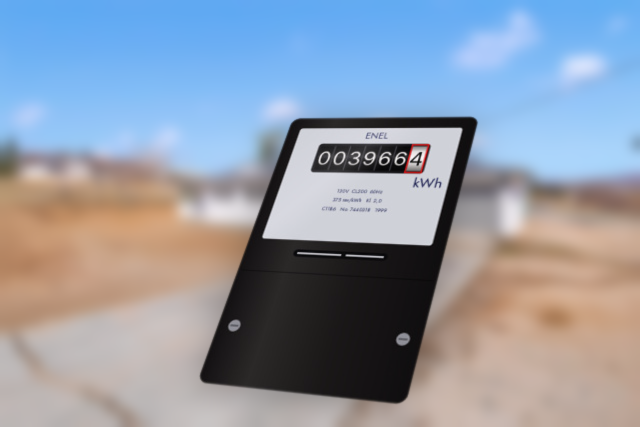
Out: value=3966.4 unit=kWh
